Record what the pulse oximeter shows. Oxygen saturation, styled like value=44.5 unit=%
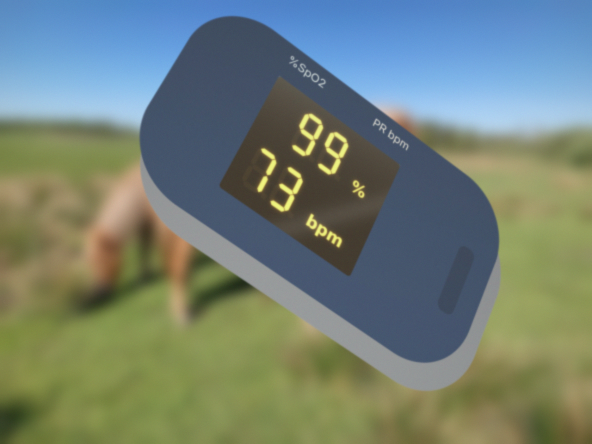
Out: value=99 unit=%
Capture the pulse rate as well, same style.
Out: value=73 unit=bpm
